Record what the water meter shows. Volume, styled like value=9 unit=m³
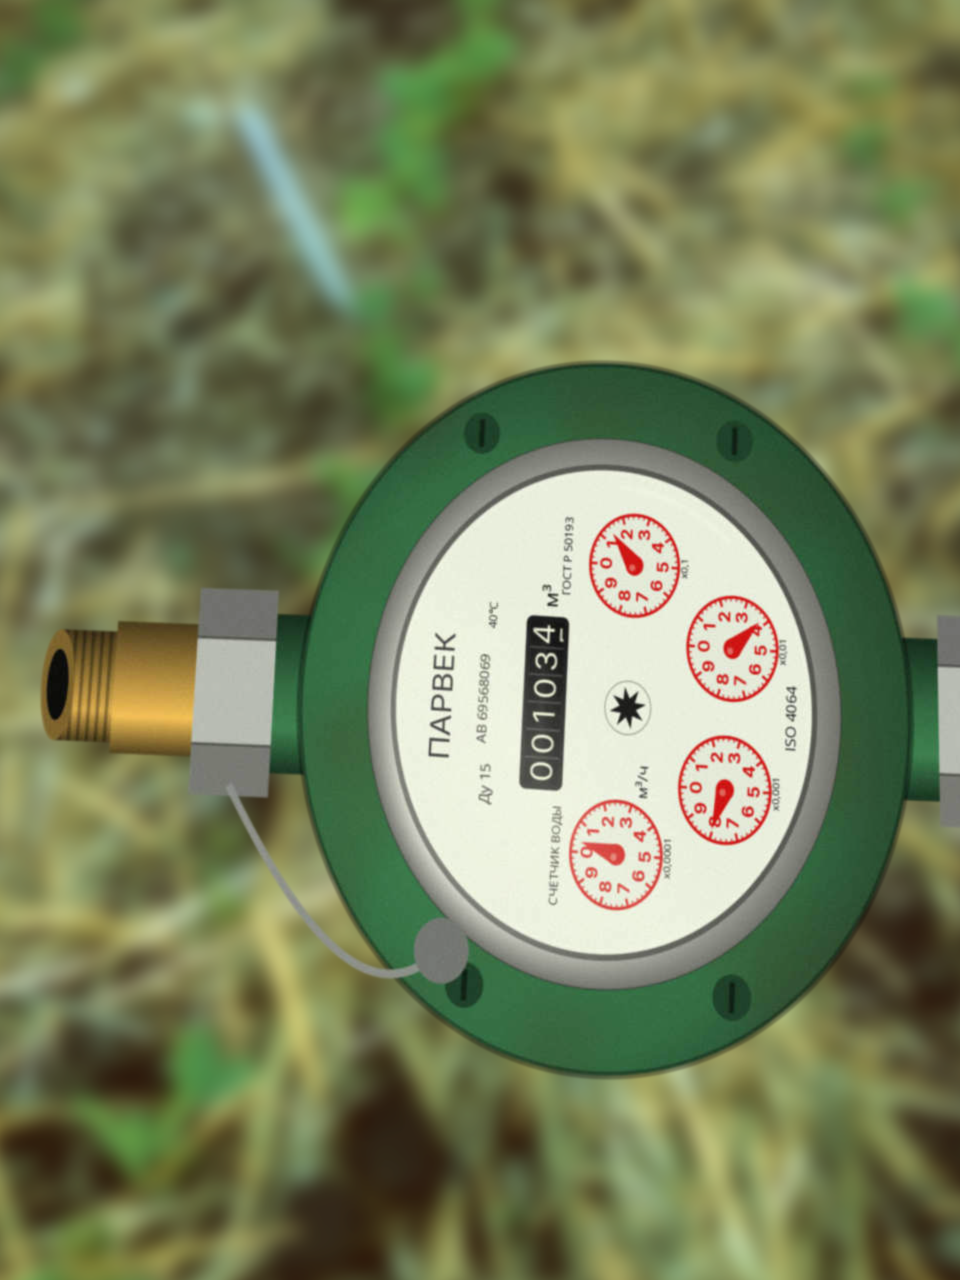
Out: value=1034.1380 unit=m³
